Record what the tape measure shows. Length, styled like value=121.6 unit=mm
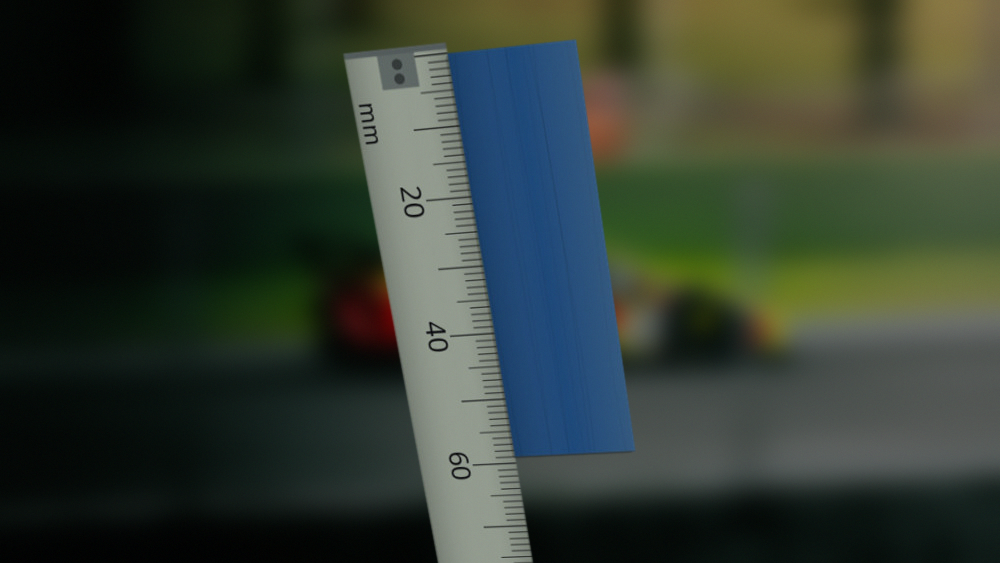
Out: value=59 unit=mm
